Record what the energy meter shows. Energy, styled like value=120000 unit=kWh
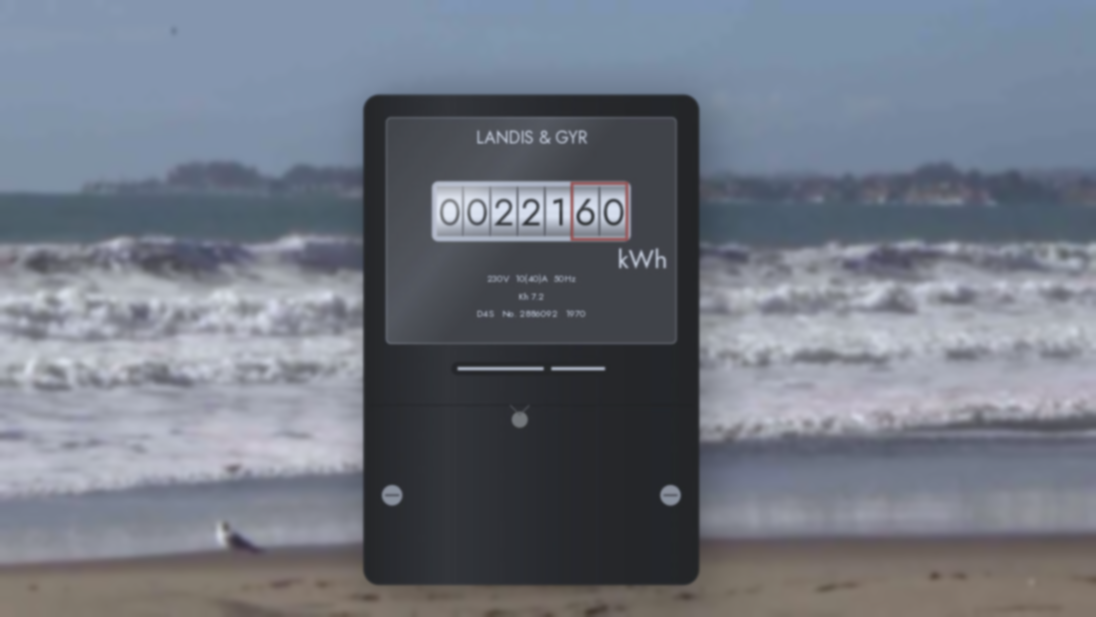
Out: value=221.60 unit=kWh
